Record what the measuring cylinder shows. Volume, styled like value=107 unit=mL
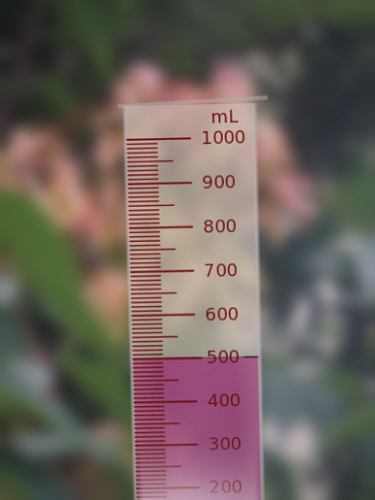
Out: value=500 unit=mL
